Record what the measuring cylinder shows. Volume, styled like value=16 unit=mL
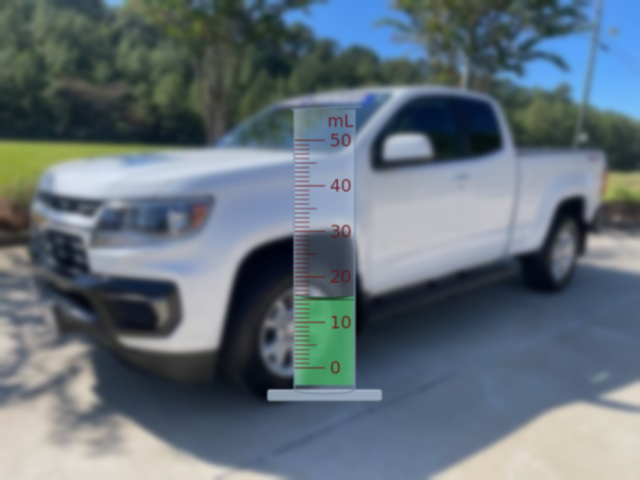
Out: value=15 unit=mL
